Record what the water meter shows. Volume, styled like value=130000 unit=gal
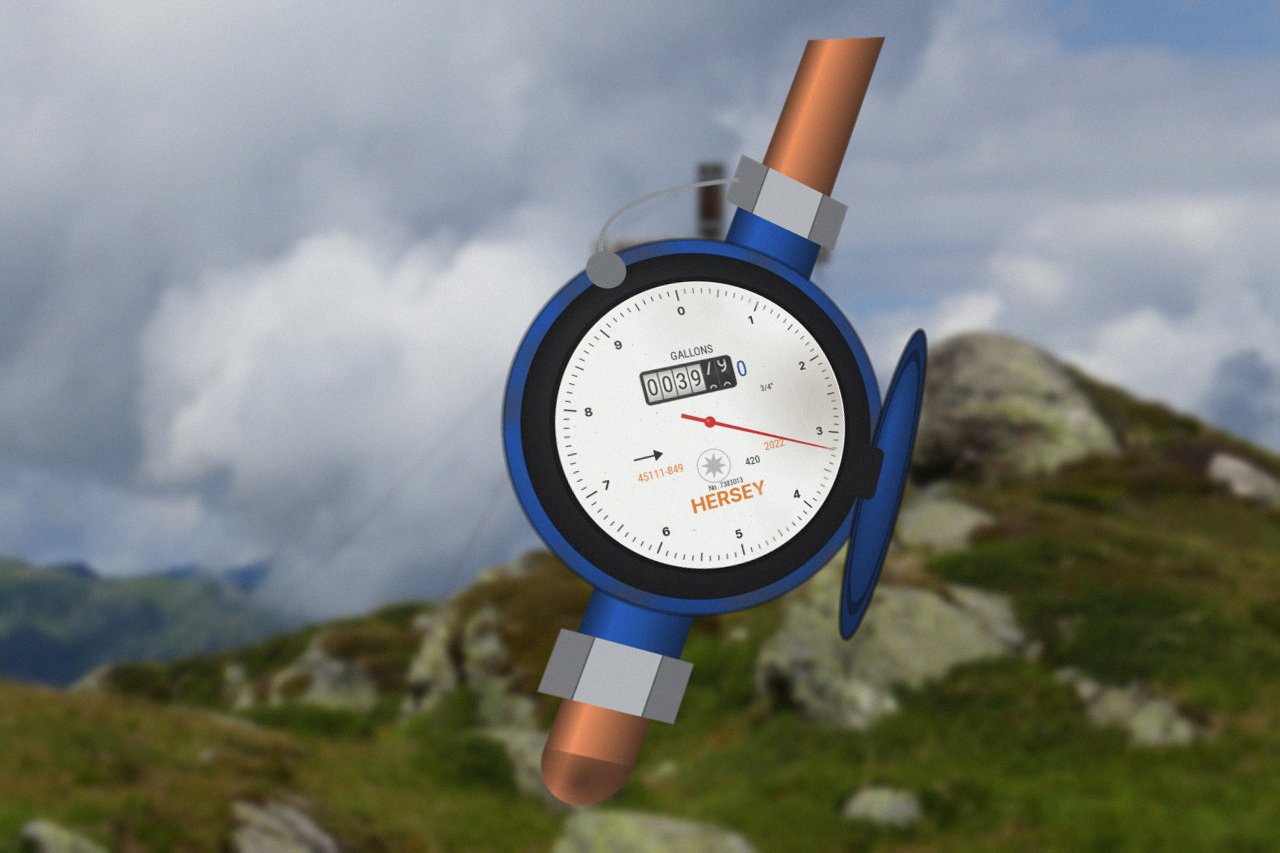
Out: value=39793.2 unit=gal
